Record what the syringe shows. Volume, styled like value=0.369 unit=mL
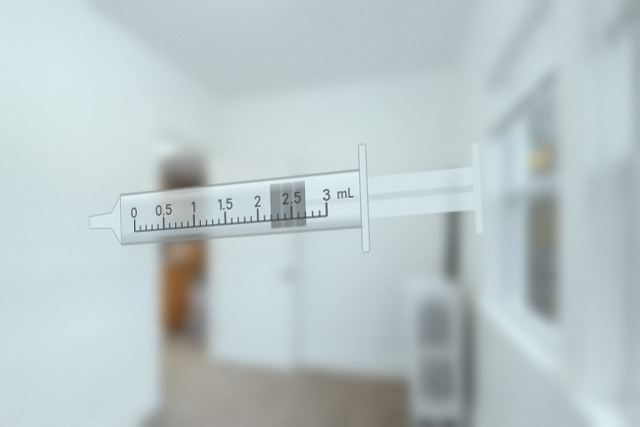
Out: value=2.2 unit=mL
